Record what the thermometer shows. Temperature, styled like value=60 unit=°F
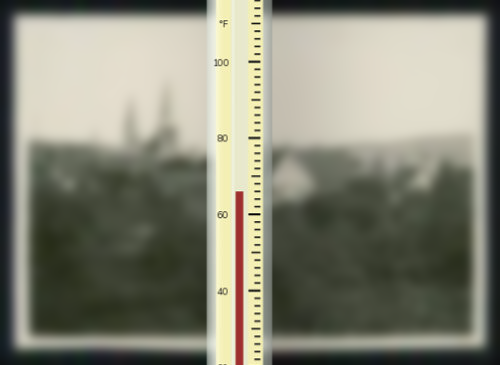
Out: value=66 unit=°F
